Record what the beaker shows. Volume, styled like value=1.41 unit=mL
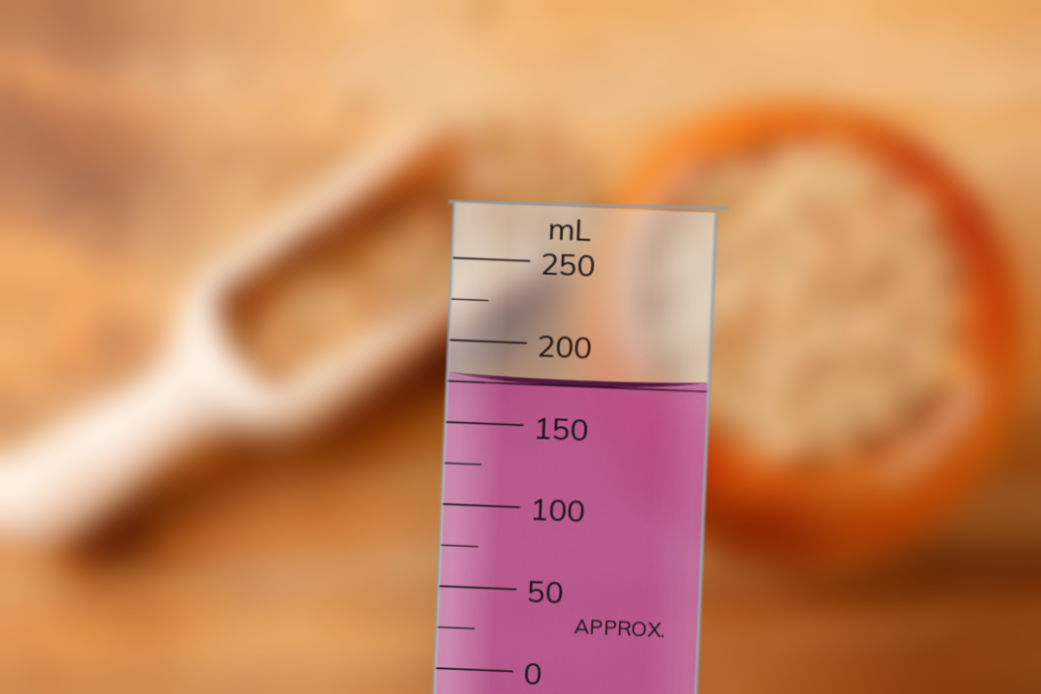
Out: value=175 unit=mL
